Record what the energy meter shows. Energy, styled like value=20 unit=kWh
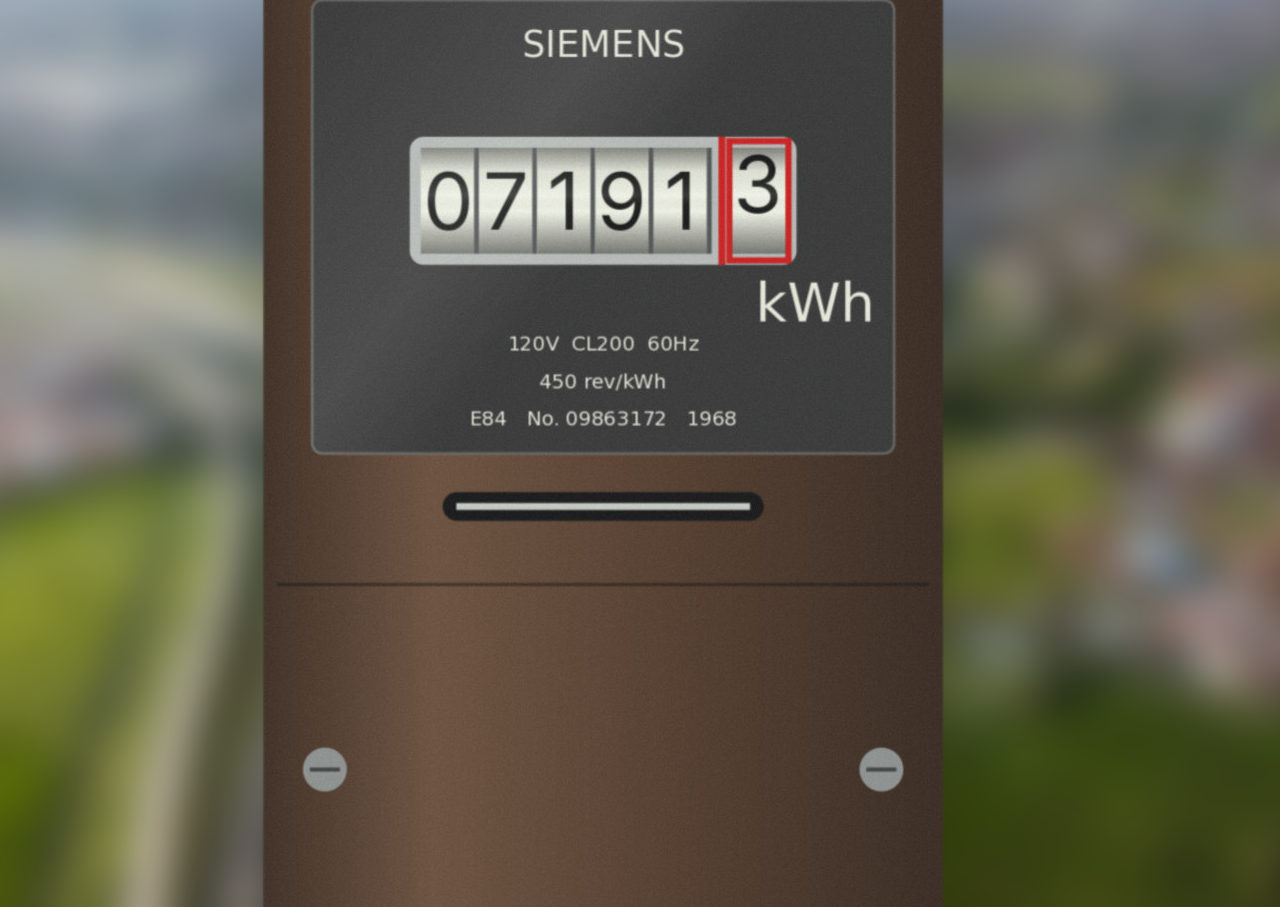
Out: value=7191.3 unit=kWh
